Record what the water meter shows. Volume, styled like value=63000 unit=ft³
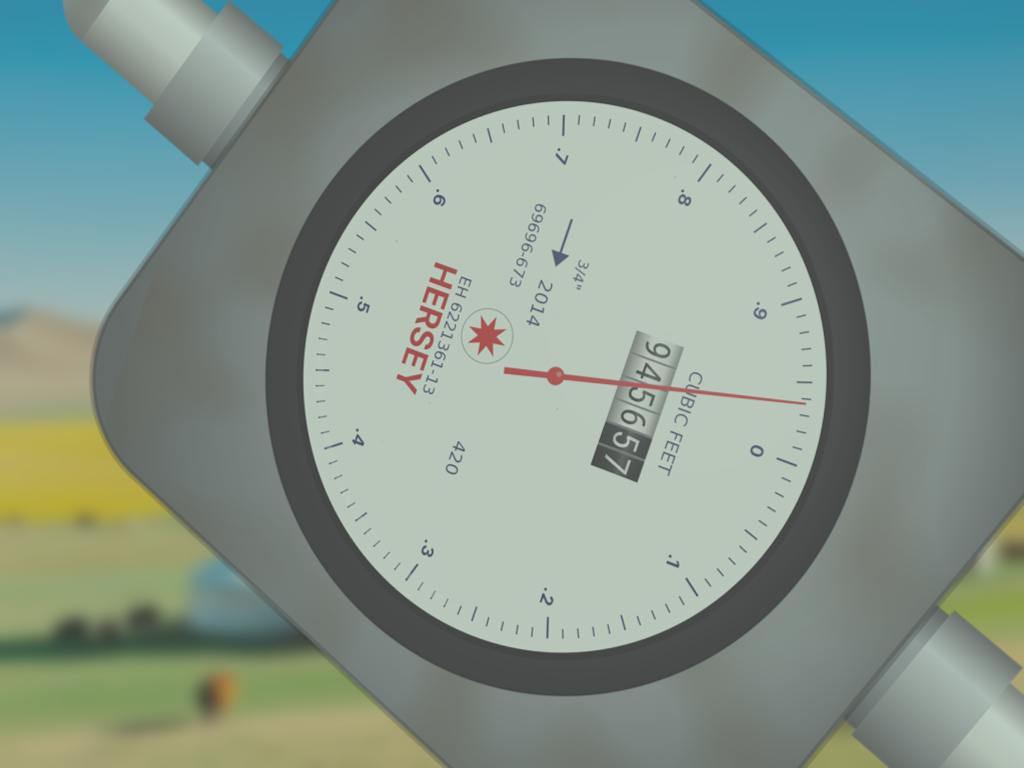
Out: value=945656.96 unit=ft³
